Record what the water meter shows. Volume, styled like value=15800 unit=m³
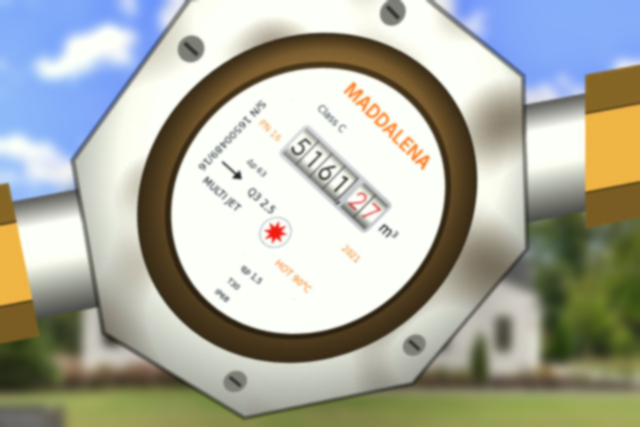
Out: value=5161.27 unit=m³
